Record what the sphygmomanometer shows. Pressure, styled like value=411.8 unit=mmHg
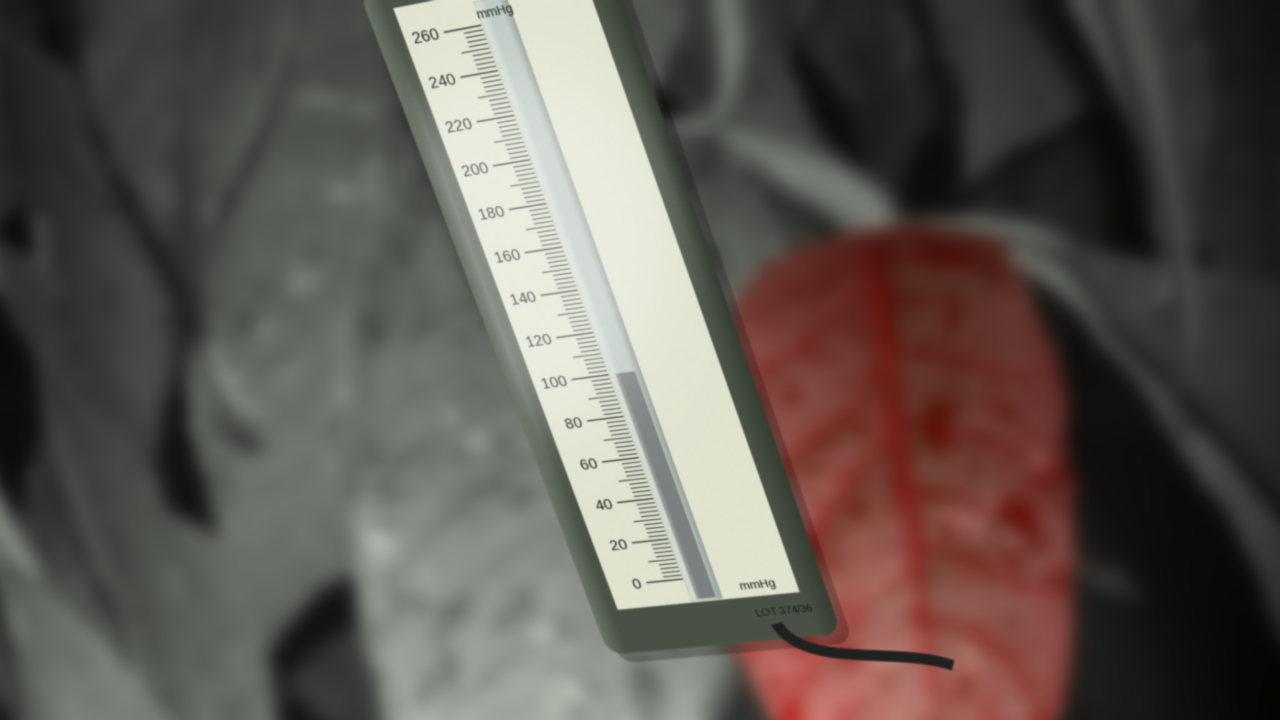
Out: value=100 unit=mmHg
